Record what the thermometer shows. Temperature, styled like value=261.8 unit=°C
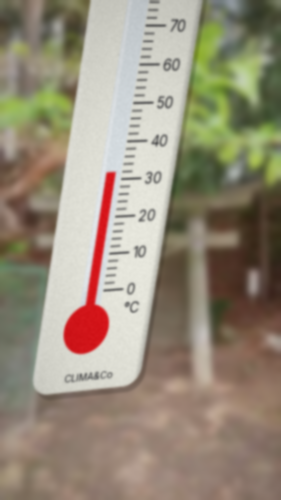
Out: value=32 unit=°C
